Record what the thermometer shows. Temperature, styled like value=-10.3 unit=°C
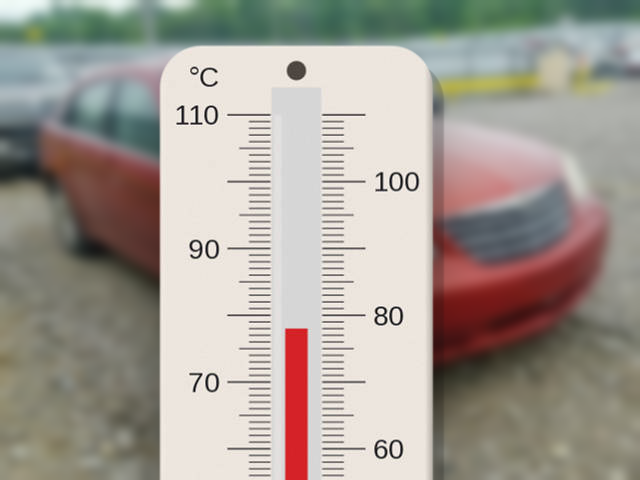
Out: value=78 unit=°C
